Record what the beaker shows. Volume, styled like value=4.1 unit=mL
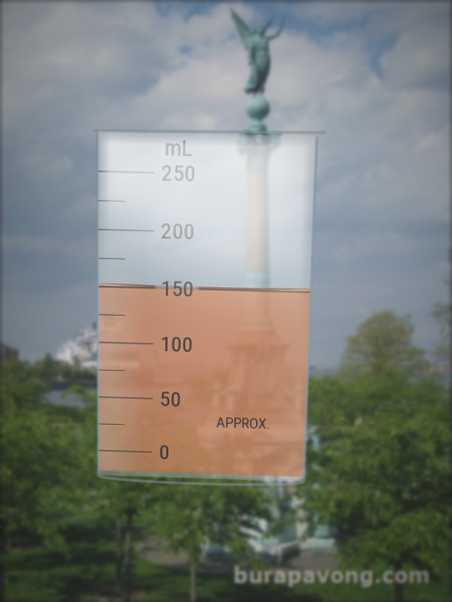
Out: value=150 unit=mL
